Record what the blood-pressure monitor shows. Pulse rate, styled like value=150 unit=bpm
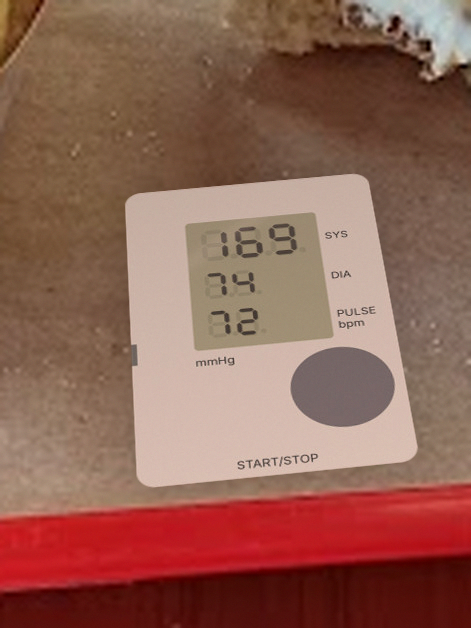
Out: value=72 unit=bpm
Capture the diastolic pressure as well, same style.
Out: value=74 unit=mmHg
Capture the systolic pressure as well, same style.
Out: value=169 unit=mmHg
